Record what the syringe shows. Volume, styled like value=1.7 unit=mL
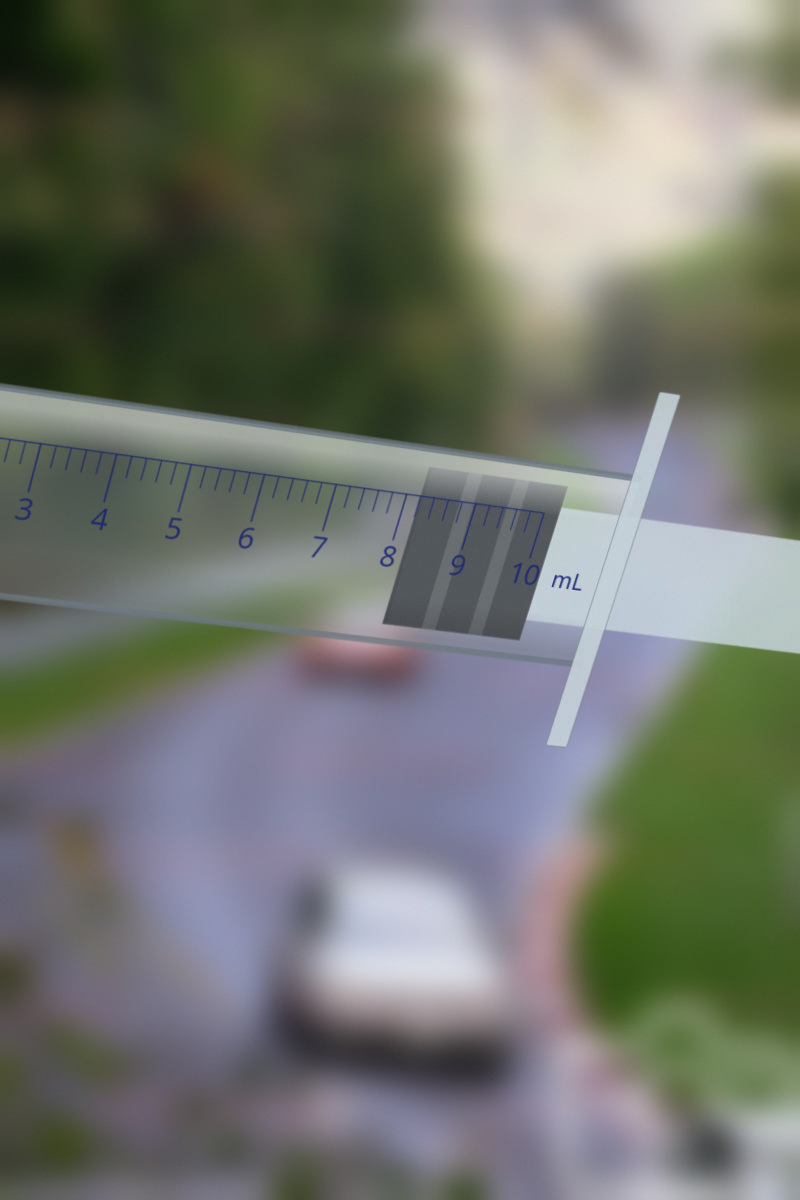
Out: value=8.2 unit=mL
